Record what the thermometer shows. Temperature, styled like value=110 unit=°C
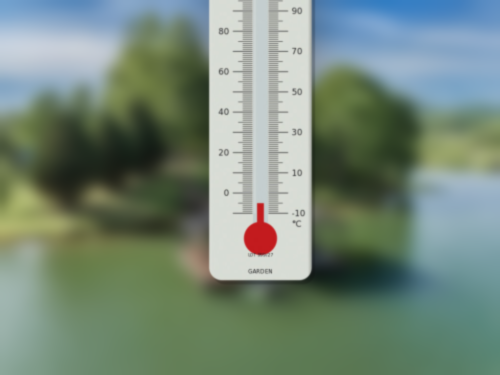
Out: value=-5 unit=°C
